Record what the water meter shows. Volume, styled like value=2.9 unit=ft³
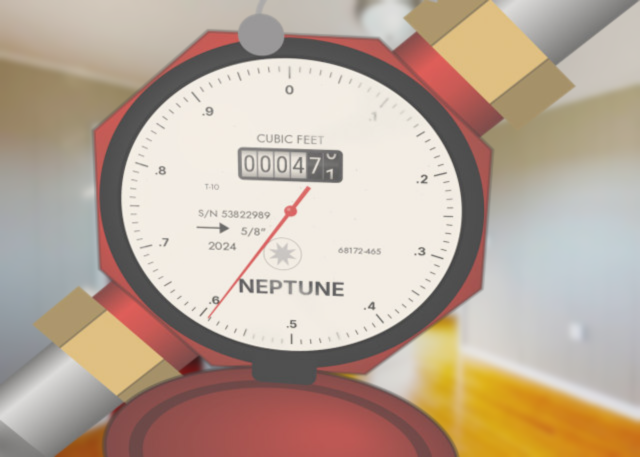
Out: value=470.59 unit=ft³
